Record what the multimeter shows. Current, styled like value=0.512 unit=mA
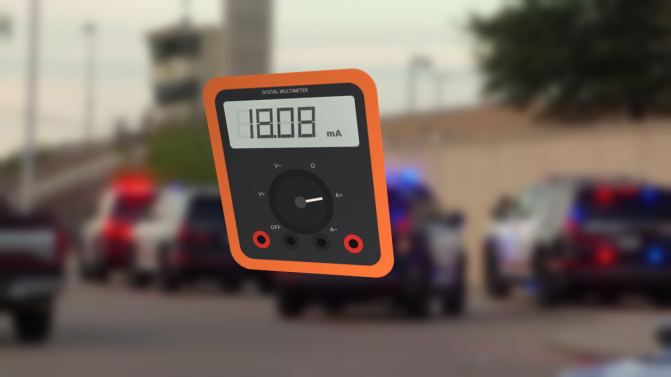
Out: value=18.08 unit=mA
